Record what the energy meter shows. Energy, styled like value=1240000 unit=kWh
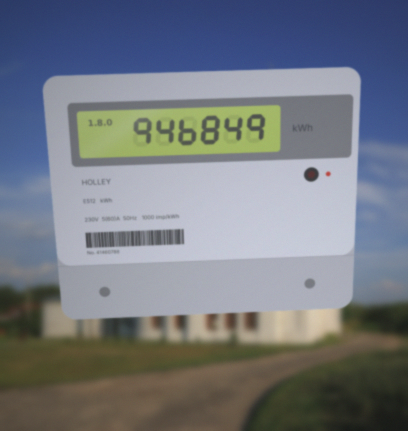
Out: value=946849 unit=kWh
